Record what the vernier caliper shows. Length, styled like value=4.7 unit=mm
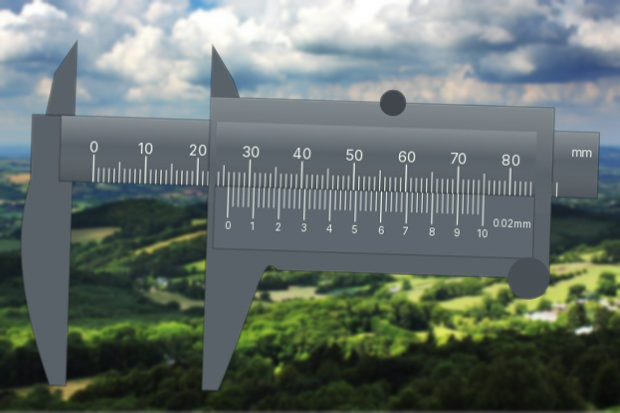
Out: value=26.0 unit=mm
